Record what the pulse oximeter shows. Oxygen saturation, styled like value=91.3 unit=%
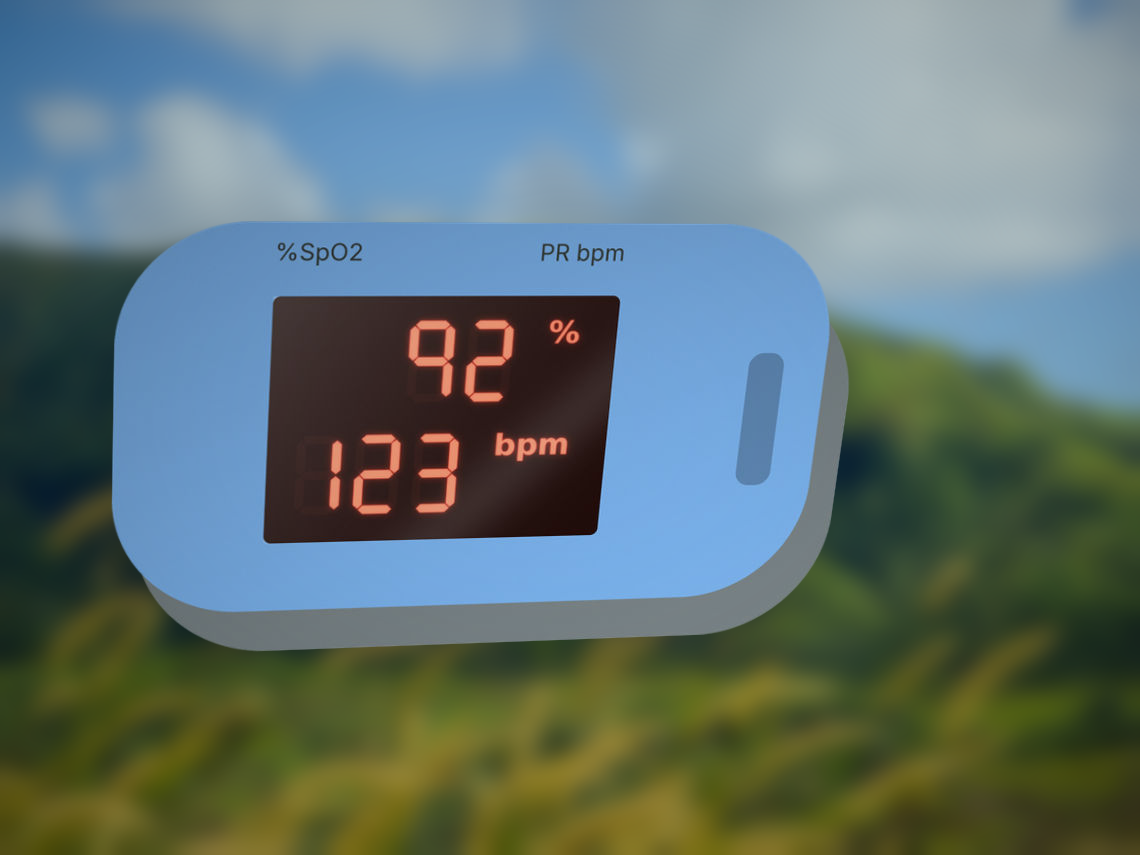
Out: value=92 unit=%
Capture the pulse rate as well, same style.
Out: value=123 unit=bpm
